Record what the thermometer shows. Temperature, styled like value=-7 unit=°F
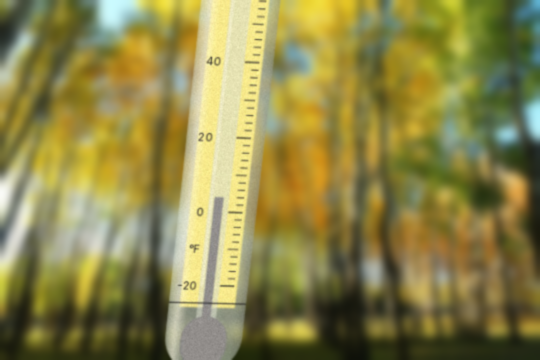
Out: value=4 unit=°F
